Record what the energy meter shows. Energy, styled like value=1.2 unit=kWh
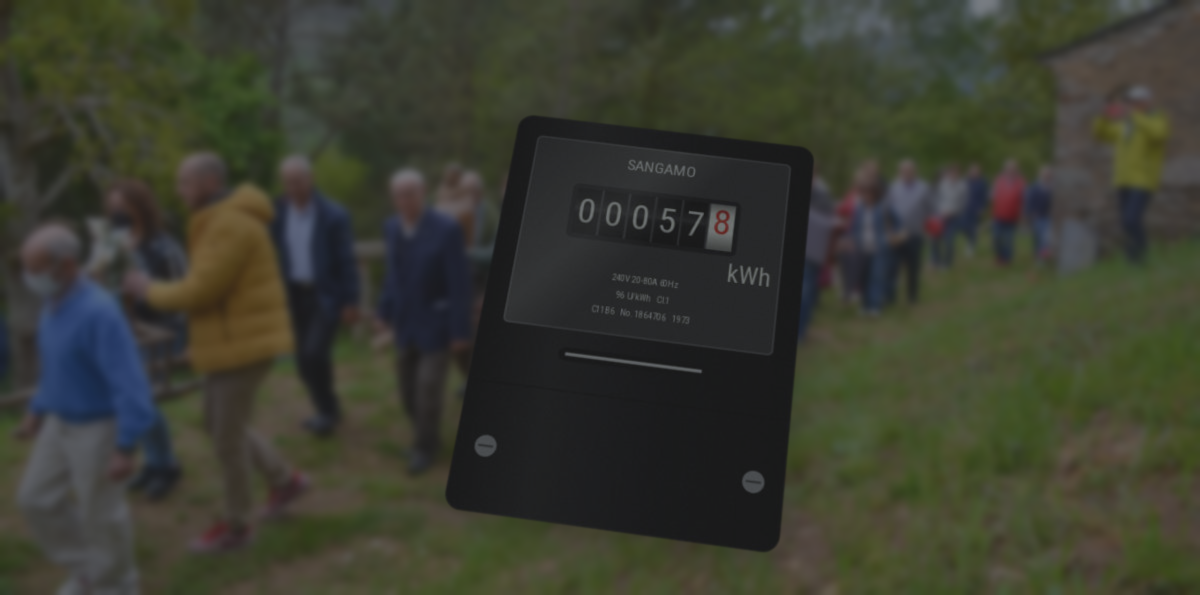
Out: value=57.8 unit=kWh
